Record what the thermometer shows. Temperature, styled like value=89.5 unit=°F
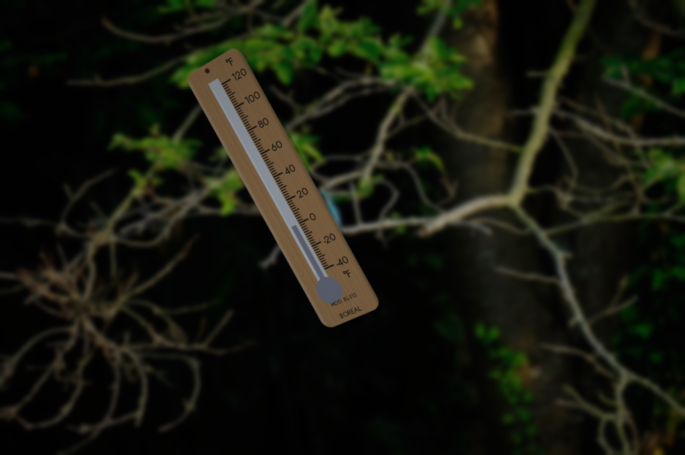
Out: value=0 unit=°F
